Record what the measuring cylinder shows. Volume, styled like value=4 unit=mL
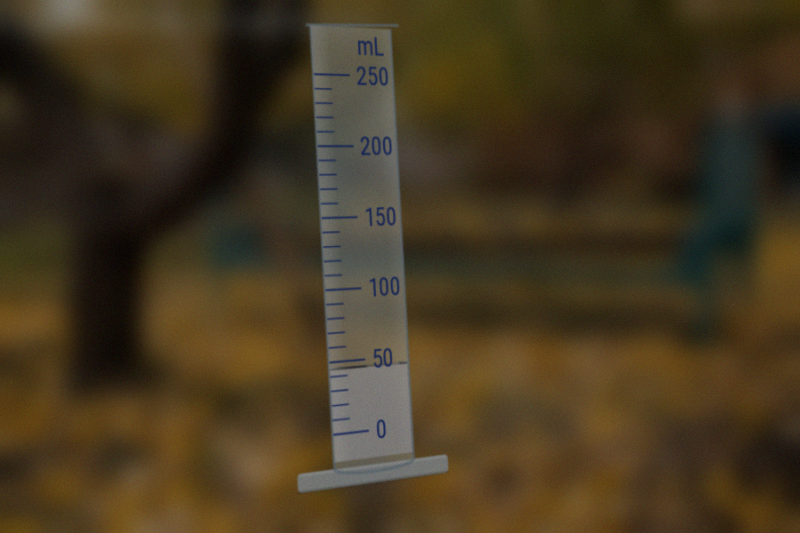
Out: value=45 unit=mL
